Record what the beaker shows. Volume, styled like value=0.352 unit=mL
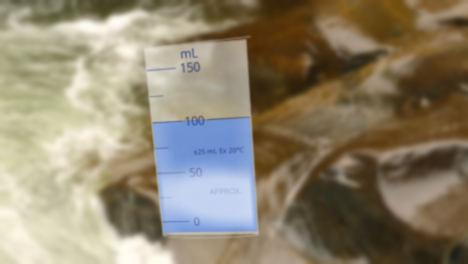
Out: value=100 unit=mL
